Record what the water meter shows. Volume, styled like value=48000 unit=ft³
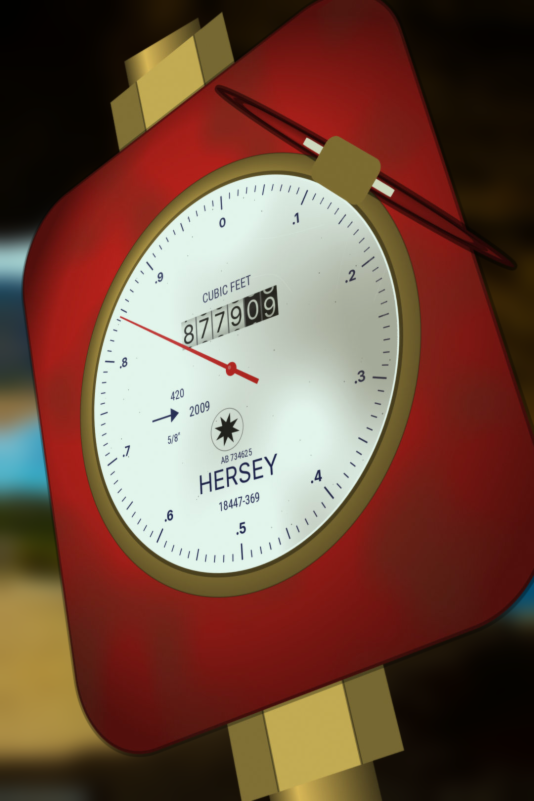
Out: value=877908.84 unit=ft³
